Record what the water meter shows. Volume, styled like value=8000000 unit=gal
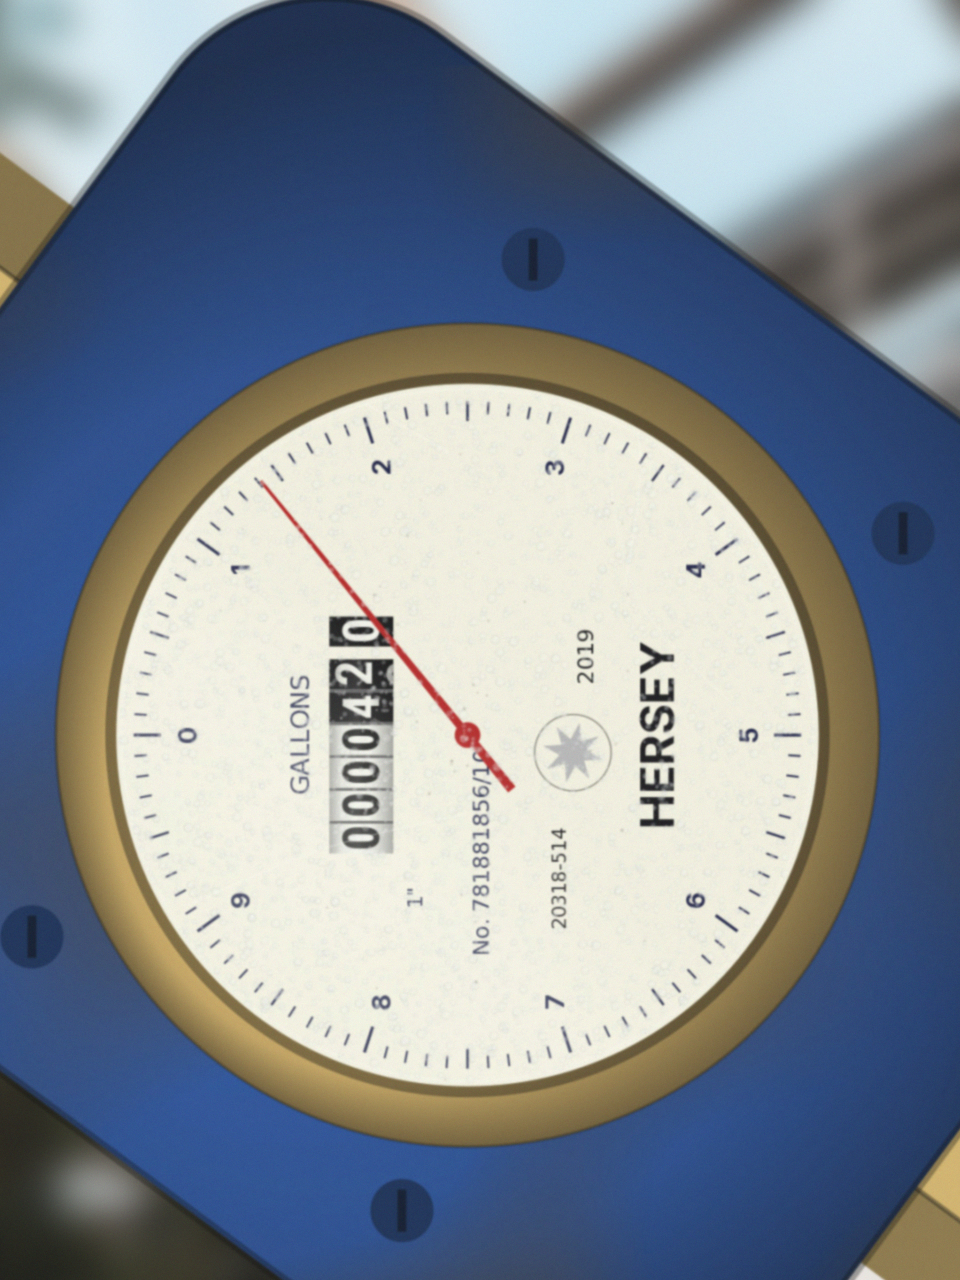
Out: value=421.4 unit=gal
